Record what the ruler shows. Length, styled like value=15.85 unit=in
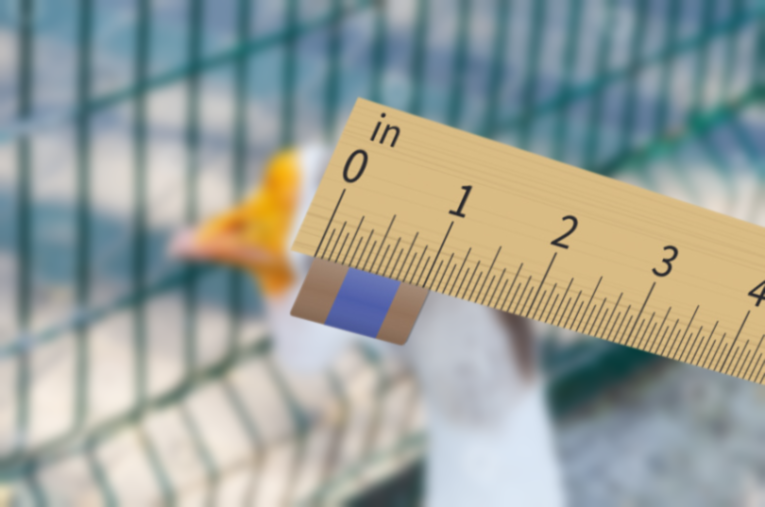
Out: value=1.0625 unit=in
